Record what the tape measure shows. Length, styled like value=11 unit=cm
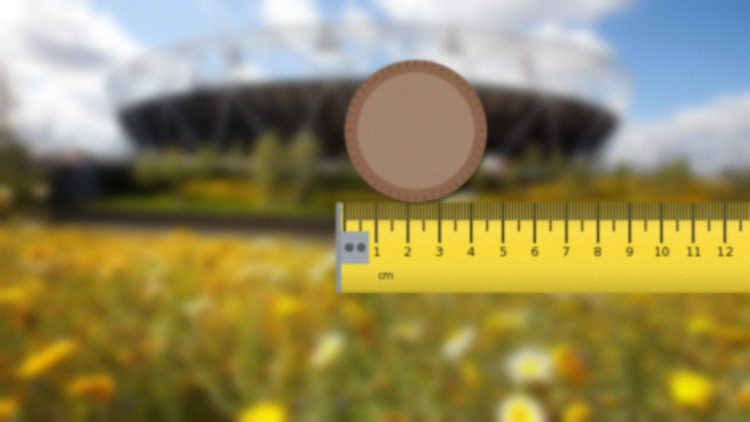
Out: value=4.5 unit=cm
